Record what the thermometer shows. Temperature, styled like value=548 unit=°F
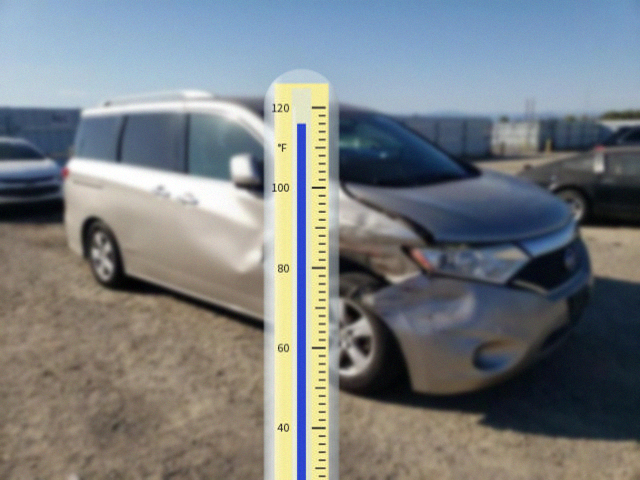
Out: value=116 unit=°F
